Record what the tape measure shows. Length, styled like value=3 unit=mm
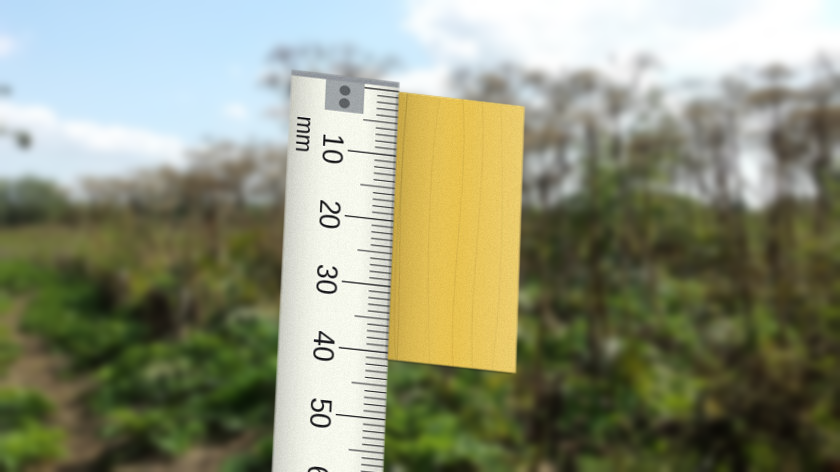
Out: value=41 unit=mm
